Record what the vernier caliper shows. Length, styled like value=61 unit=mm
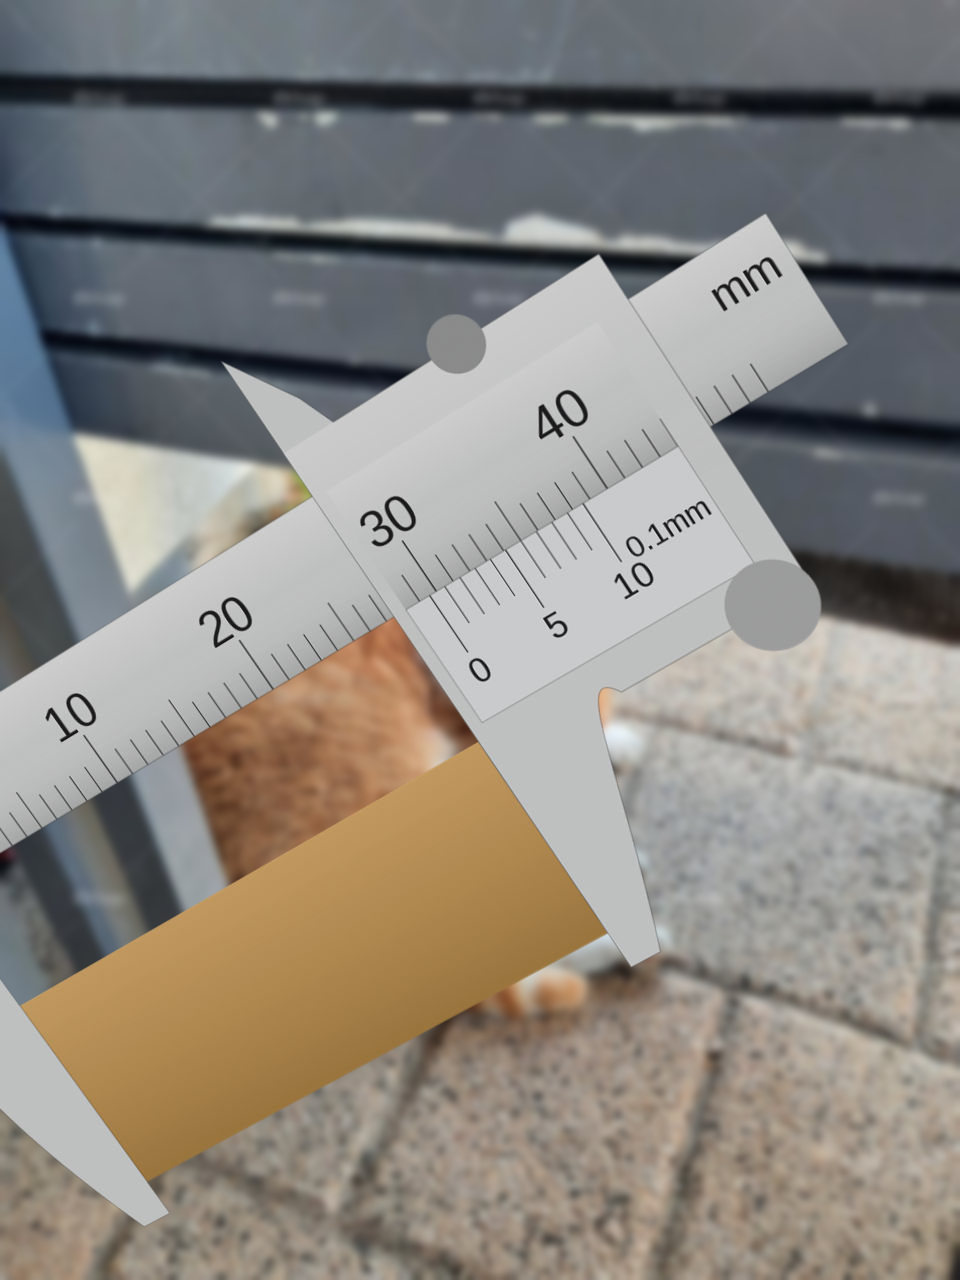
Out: value=29.6 unit=mm
